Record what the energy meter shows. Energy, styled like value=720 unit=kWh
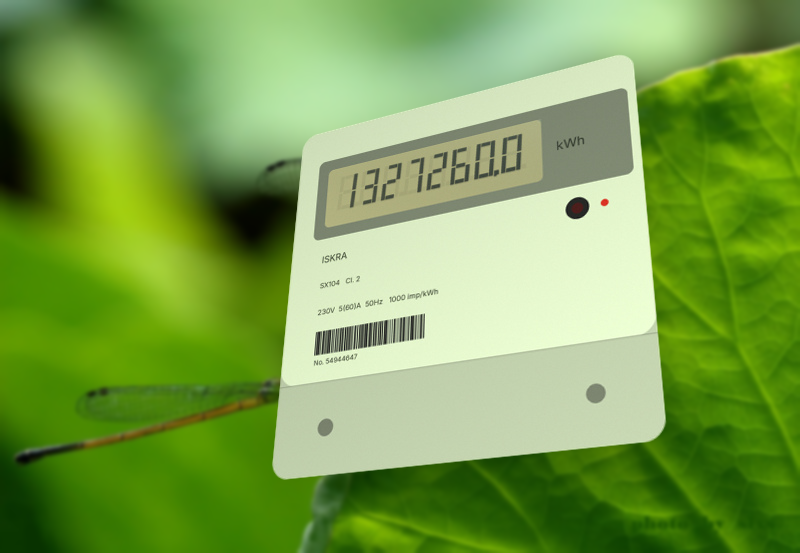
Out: value=1327260.0 unit=kWh
